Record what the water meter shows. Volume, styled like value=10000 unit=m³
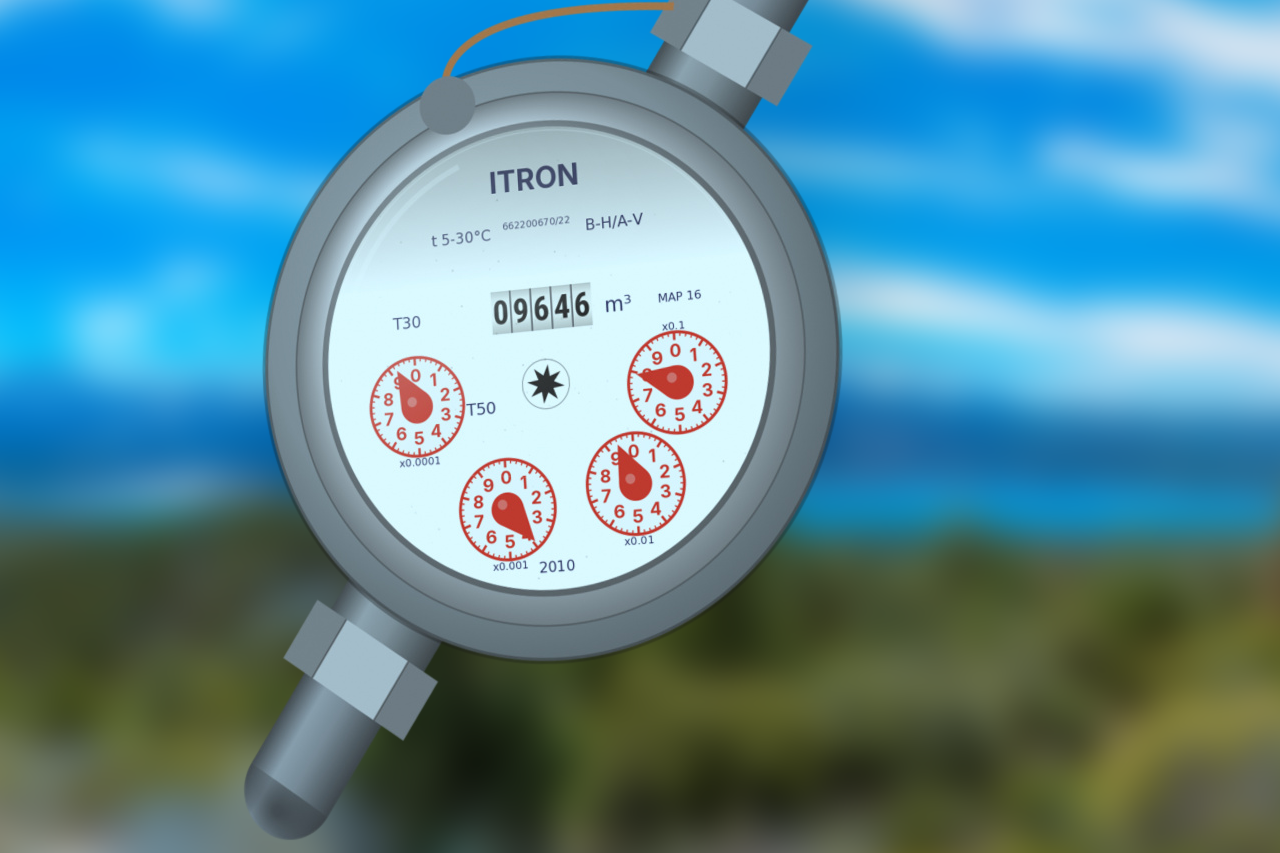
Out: value=9646.7939 unit=m³
